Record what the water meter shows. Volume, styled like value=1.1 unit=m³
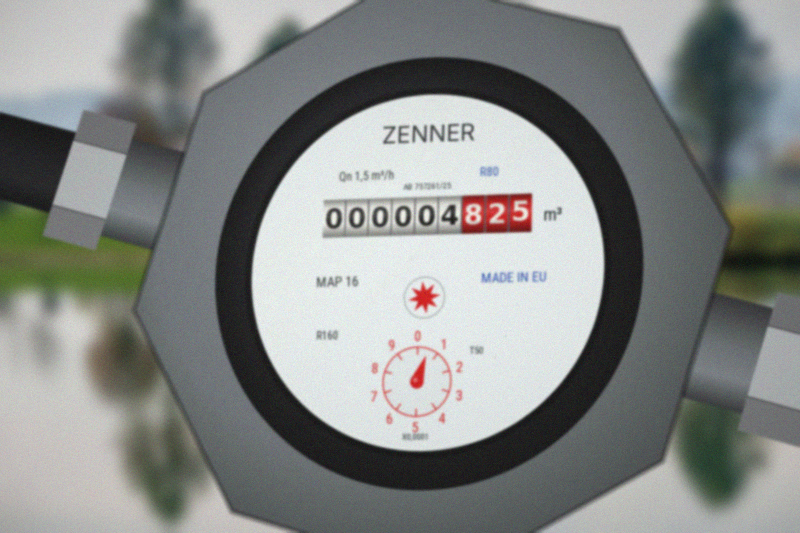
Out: value=4.8250 unit=m³
